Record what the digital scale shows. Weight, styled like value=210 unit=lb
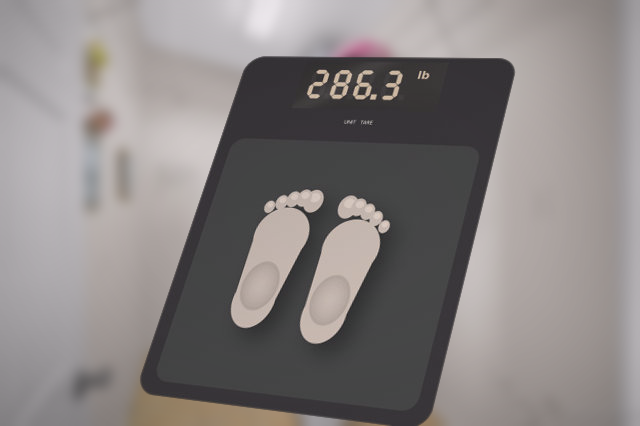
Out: value=286.3 unit=lb
